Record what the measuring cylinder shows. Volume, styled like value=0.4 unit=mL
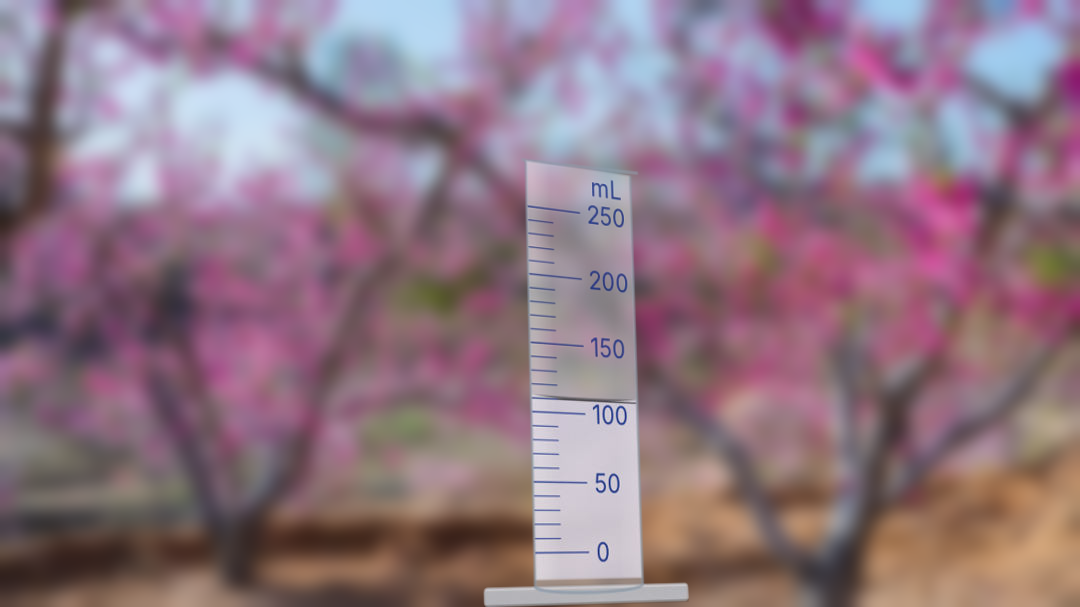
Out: value=110 unit=mL
